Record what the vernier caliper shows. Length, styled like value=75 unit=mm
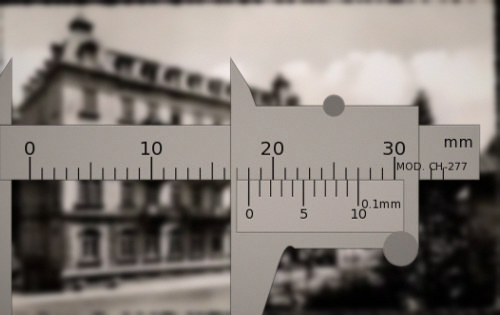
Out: value=18.0 unit=mm
